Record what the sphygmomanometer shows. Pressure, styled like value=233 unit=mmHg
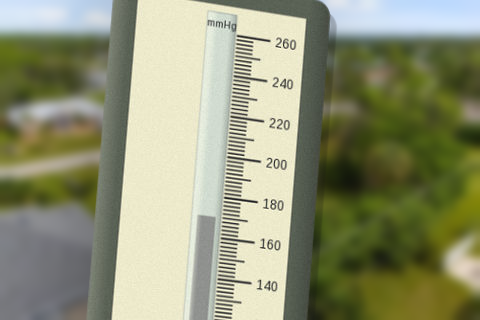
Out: value=170 unit=mmHg
